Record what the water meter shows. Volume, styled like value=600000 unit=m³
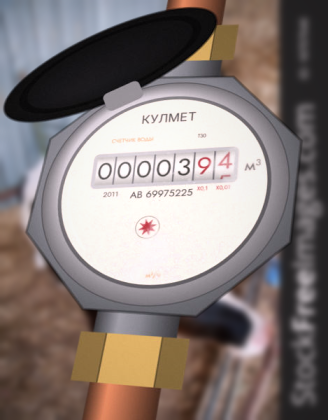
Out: value=3.94 unit=m³
